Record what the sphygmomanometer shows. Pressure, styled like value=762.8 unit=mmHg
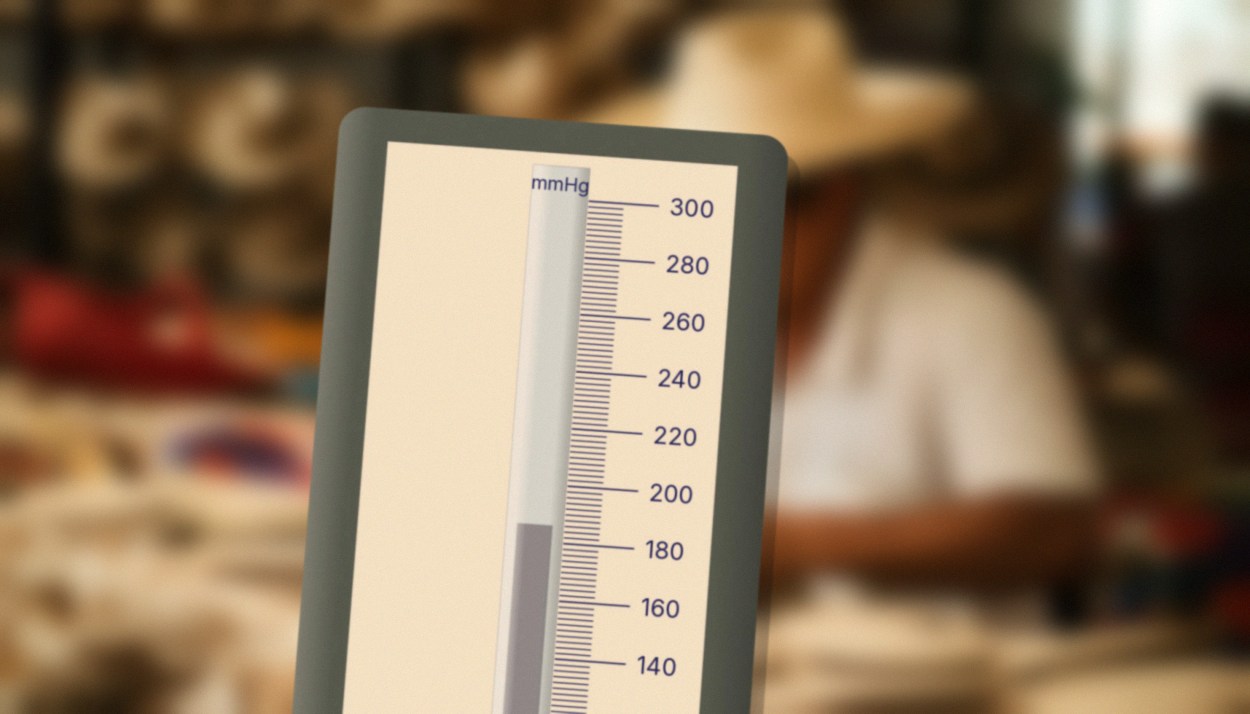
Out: value=186 unit=mmHg
